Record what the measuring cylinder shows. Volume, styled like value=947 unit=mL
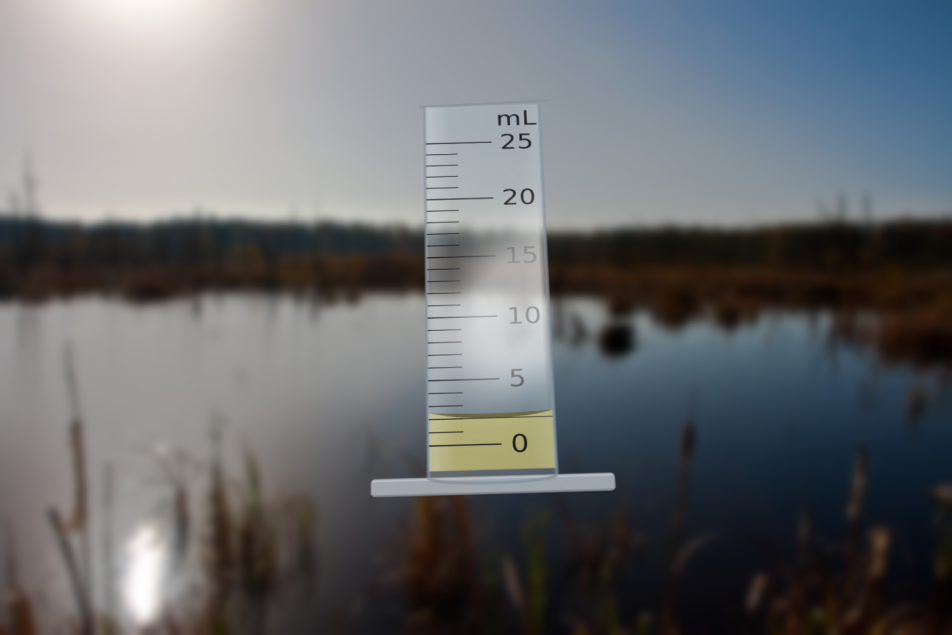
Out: value=2 unit=mL
